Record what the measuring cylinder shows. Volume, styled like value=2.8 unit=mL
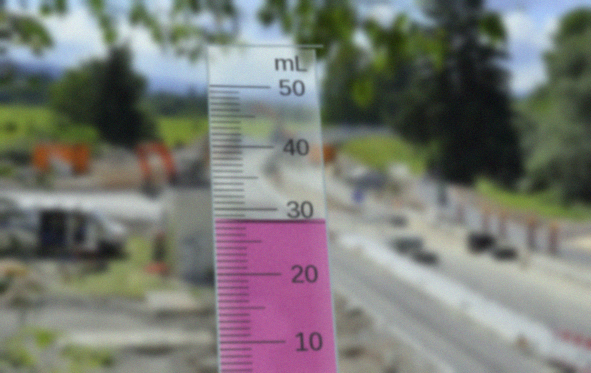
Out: value=28 unit=mL
